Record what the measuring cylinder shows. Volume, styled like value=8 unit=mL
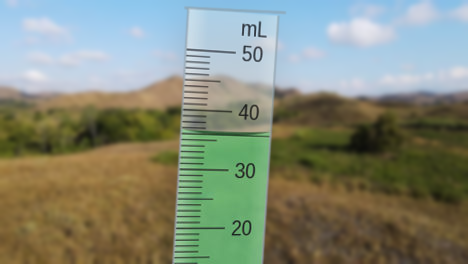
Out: value=36 unit=mL
